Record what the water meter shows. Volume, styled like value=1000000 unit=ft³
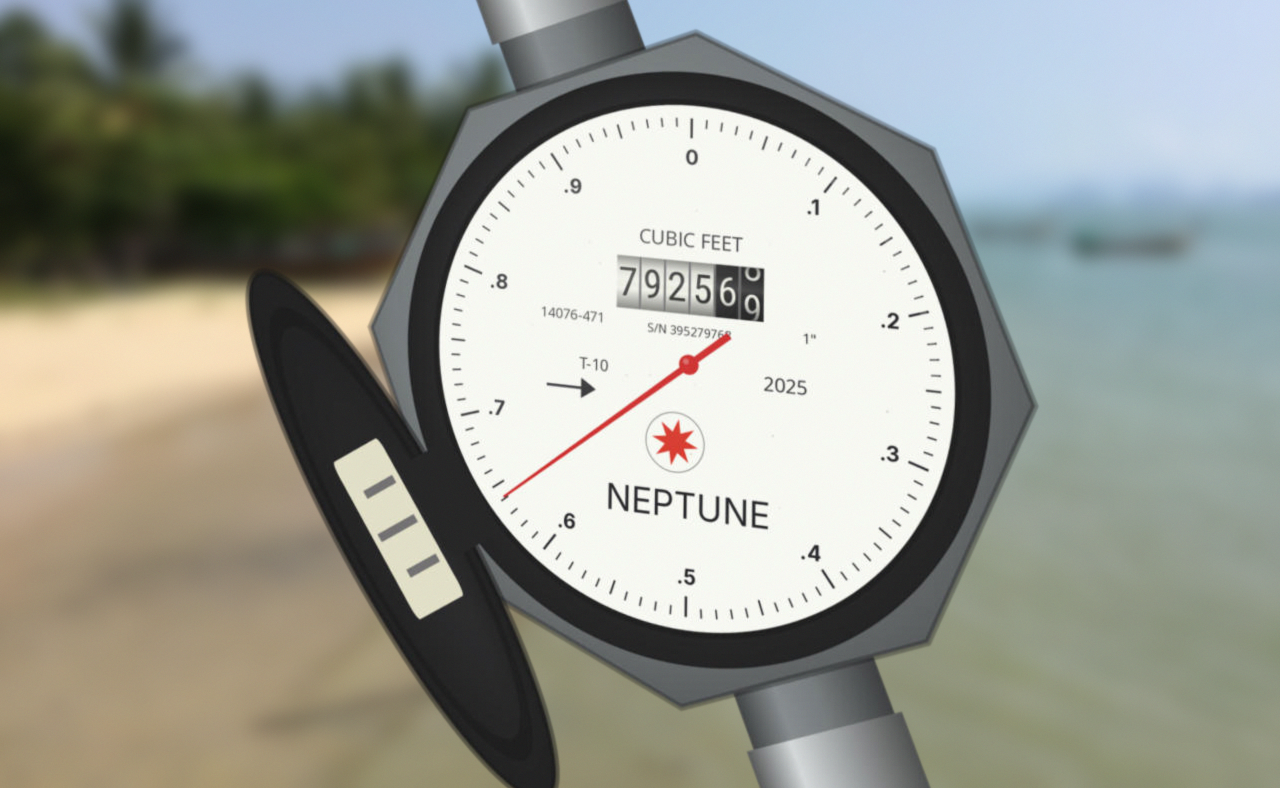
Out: value=792568.64 unit=ft³
